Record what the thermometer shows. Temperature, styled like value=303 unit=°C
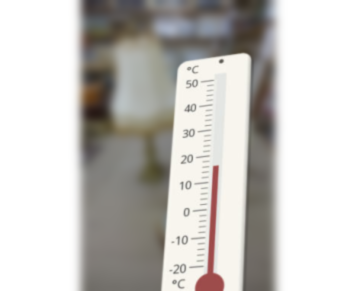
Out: value=16 unit=°C
